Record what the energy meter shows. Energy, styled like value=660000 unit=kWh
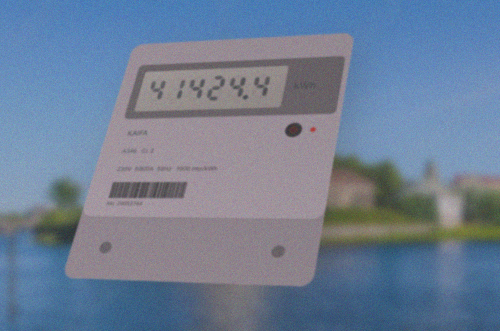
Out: value=41424.4 unit=kWh
